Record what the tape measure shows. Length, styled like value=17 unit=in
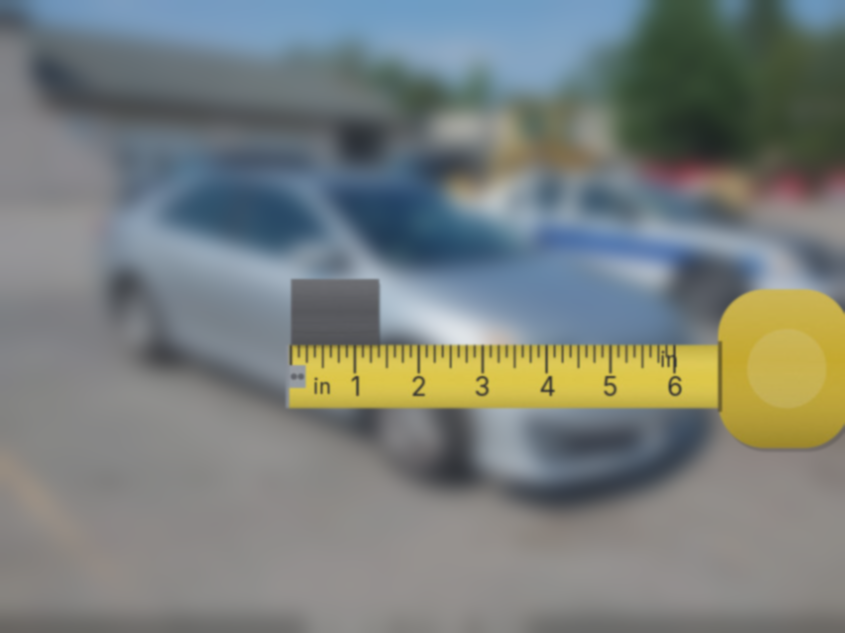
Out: value=1.375 unit=in
